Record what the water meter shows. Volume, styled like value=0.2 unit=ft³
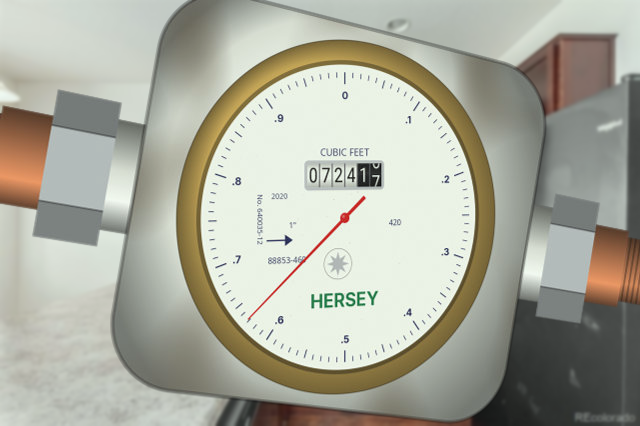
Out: value=72416.63 unit=ft³
